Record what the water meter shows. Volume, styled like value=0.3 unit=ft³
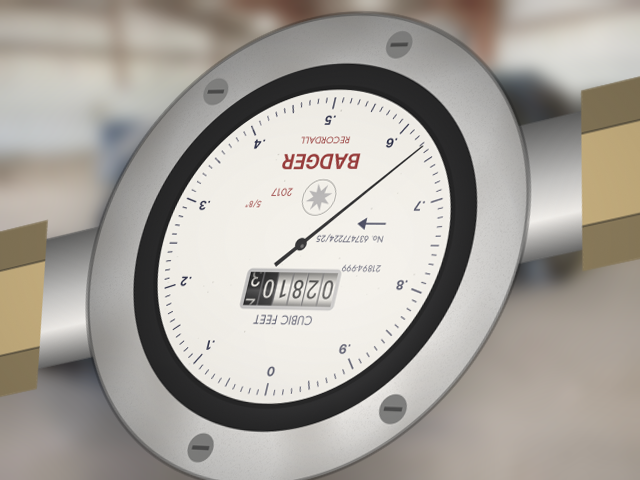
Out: value=28102.63 unit=ft³
